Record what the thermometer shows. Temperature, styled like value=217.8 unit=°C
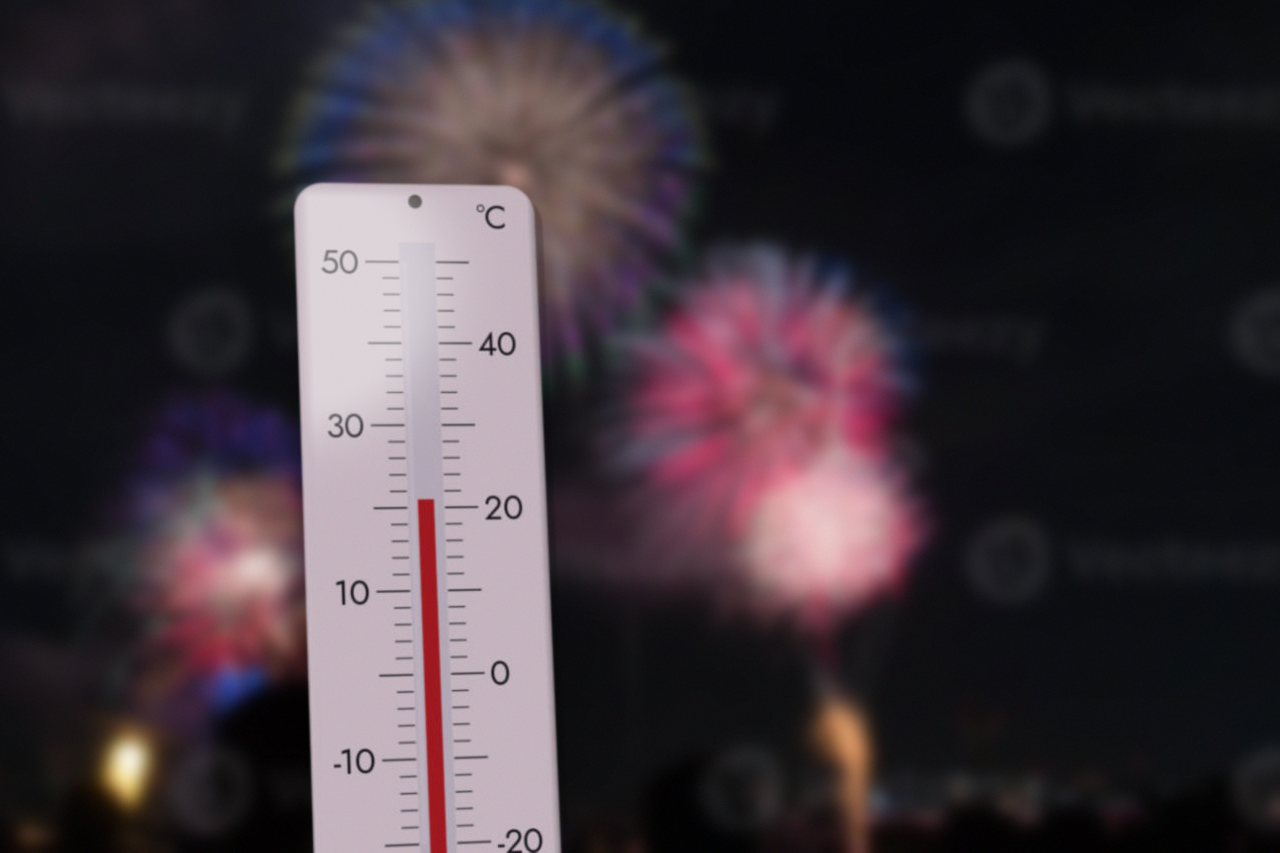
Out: value=21 unit=°C
